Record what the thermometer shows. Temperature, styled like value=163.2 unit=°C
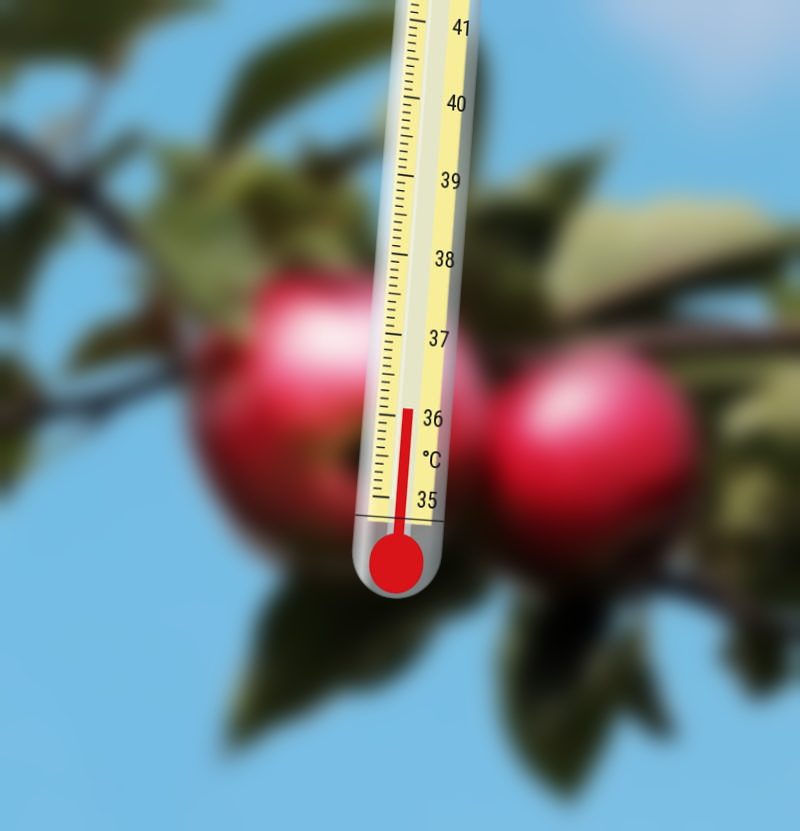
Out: value=36.1 unit=°C
